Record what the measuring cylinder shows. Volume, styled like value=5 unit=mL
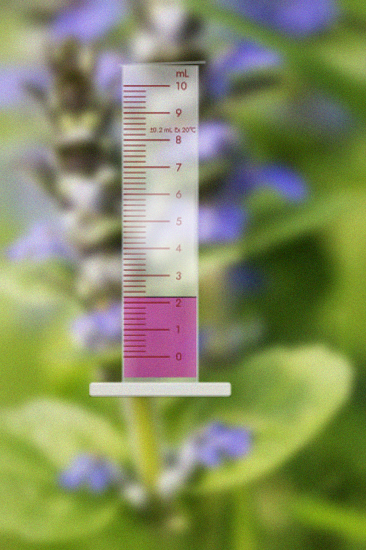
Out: value=2.2 unit=mL
